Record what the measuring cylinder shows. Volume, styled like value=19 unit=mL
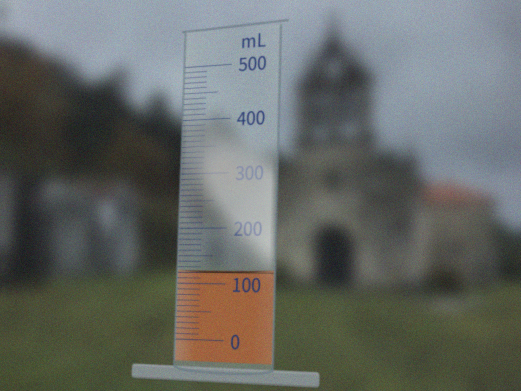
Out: value=120 unit=mL
